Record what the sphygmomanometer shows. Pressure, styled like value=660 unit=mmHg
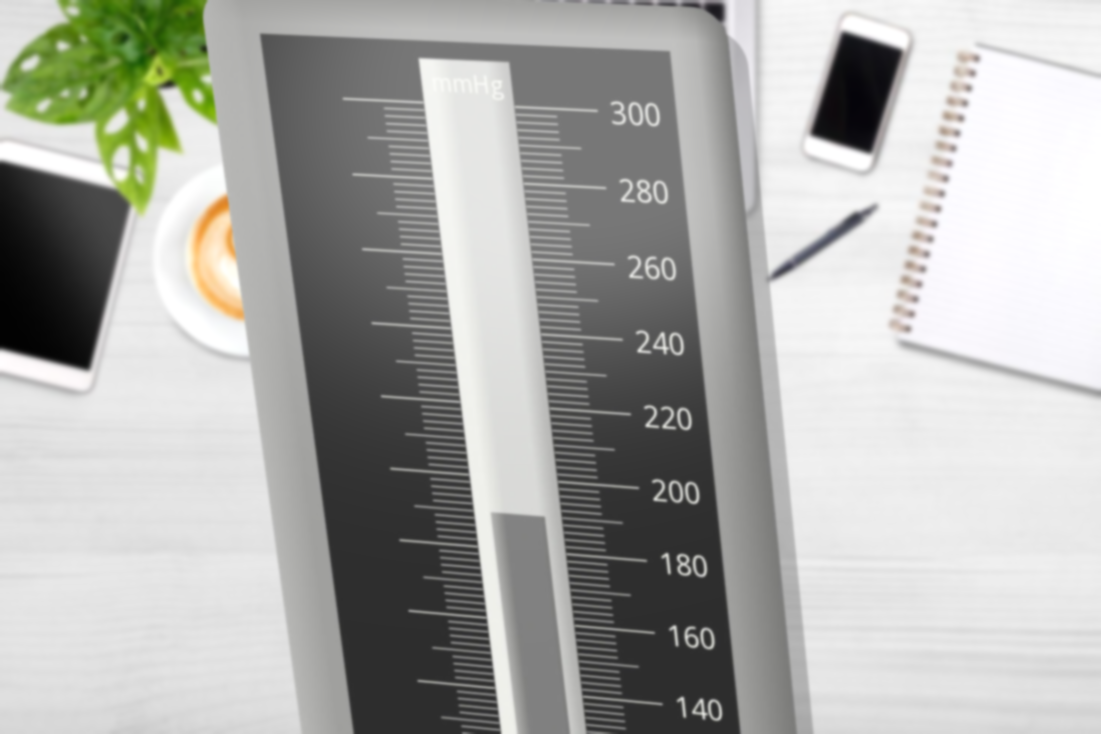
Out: value=190 unit=mmHg
